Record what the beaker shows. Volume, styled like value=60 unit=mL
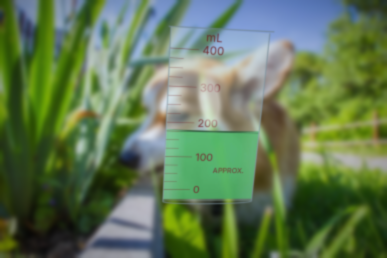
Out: value=175 unit=mL
